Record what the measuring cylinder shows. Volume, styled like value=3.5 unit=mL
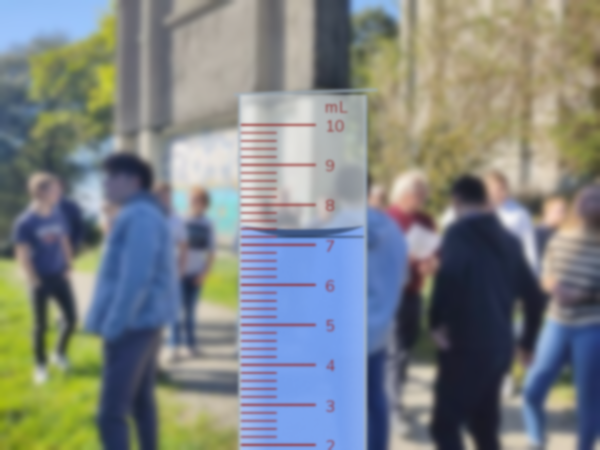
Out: value=7.2 unit=mL
